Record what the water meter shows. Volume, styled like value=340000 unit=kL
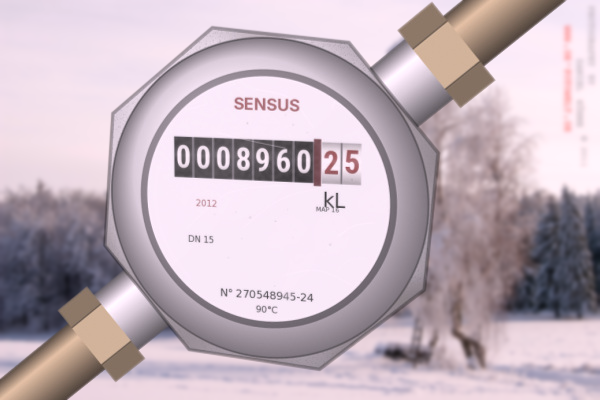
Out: value=8960.25 unit=kL
